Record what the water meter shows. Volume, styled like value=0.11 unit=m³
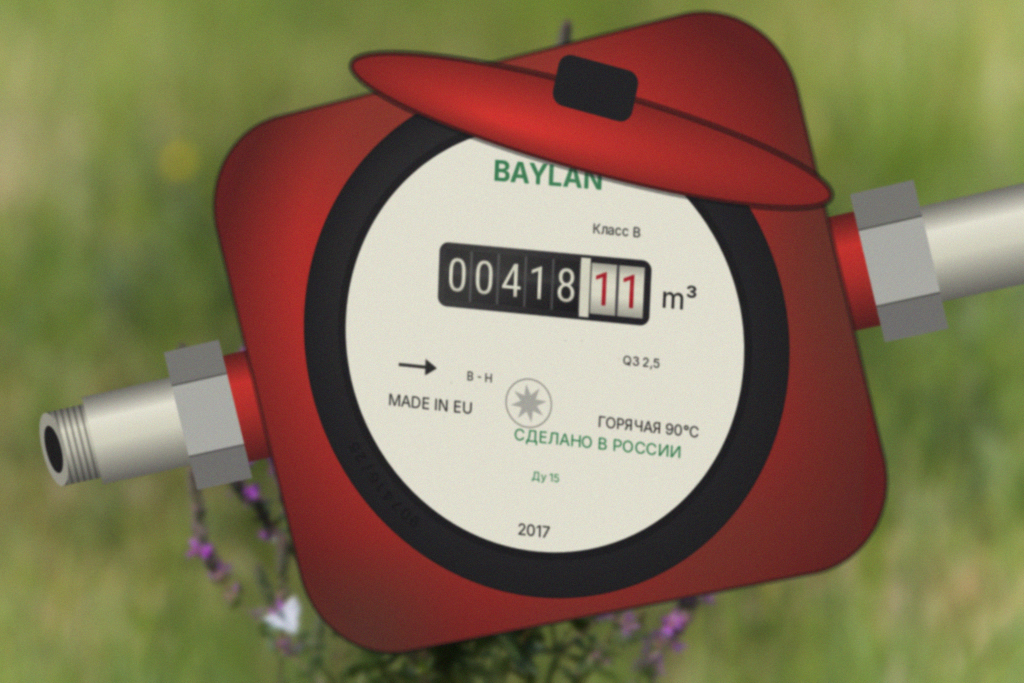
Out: value=418.11 unit=m³
